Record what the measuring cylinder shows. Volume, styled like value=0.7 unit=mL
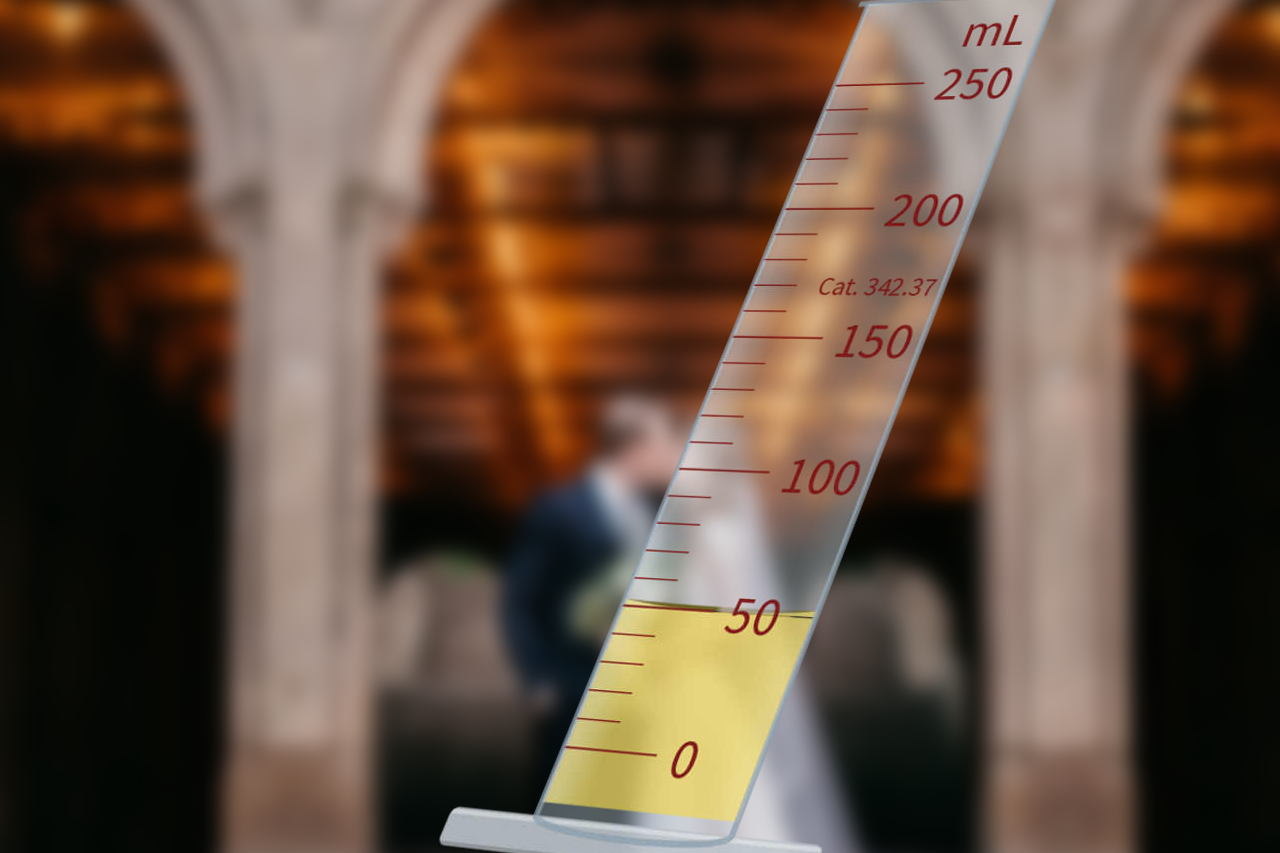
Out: value=50 unit=mL
